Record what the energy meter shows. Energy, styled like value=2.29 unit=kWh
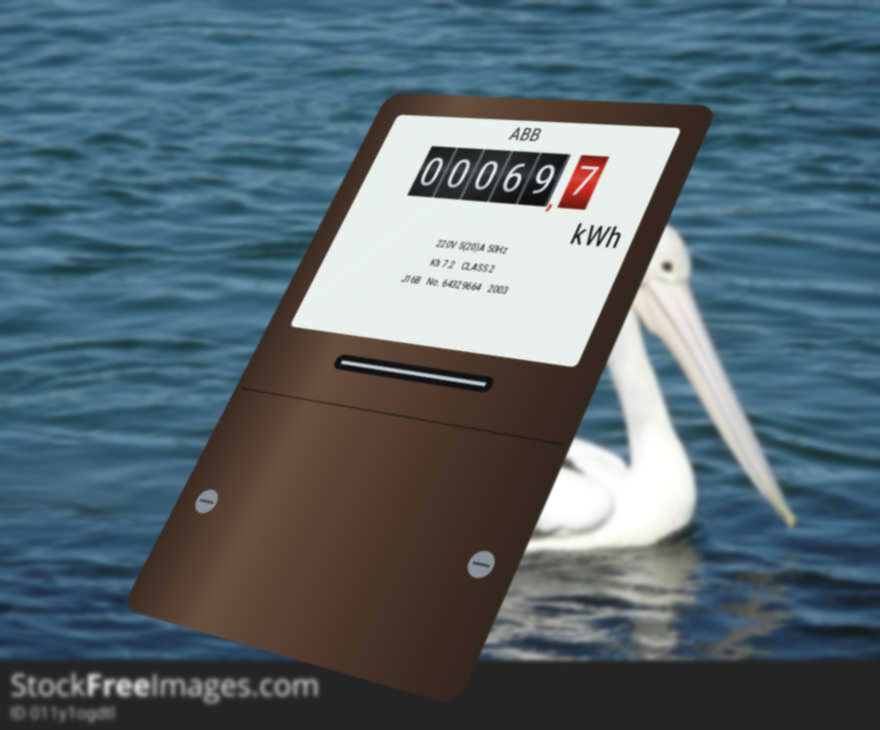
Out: value=69.7 unit=kWh
